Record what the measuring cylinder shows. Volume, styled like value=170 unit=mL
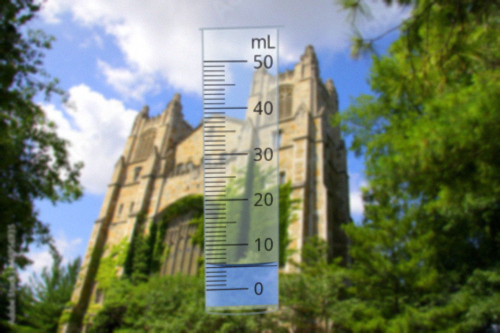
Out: value=5 unit=mL
